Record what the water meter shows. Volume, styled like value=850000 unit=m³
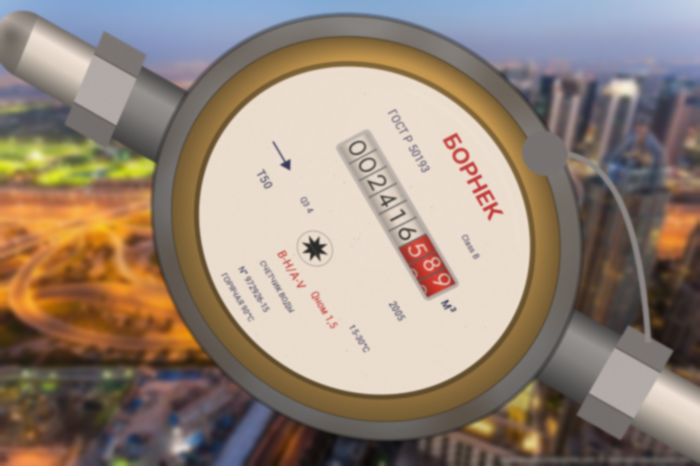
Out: value=2416.589 unit=m³
